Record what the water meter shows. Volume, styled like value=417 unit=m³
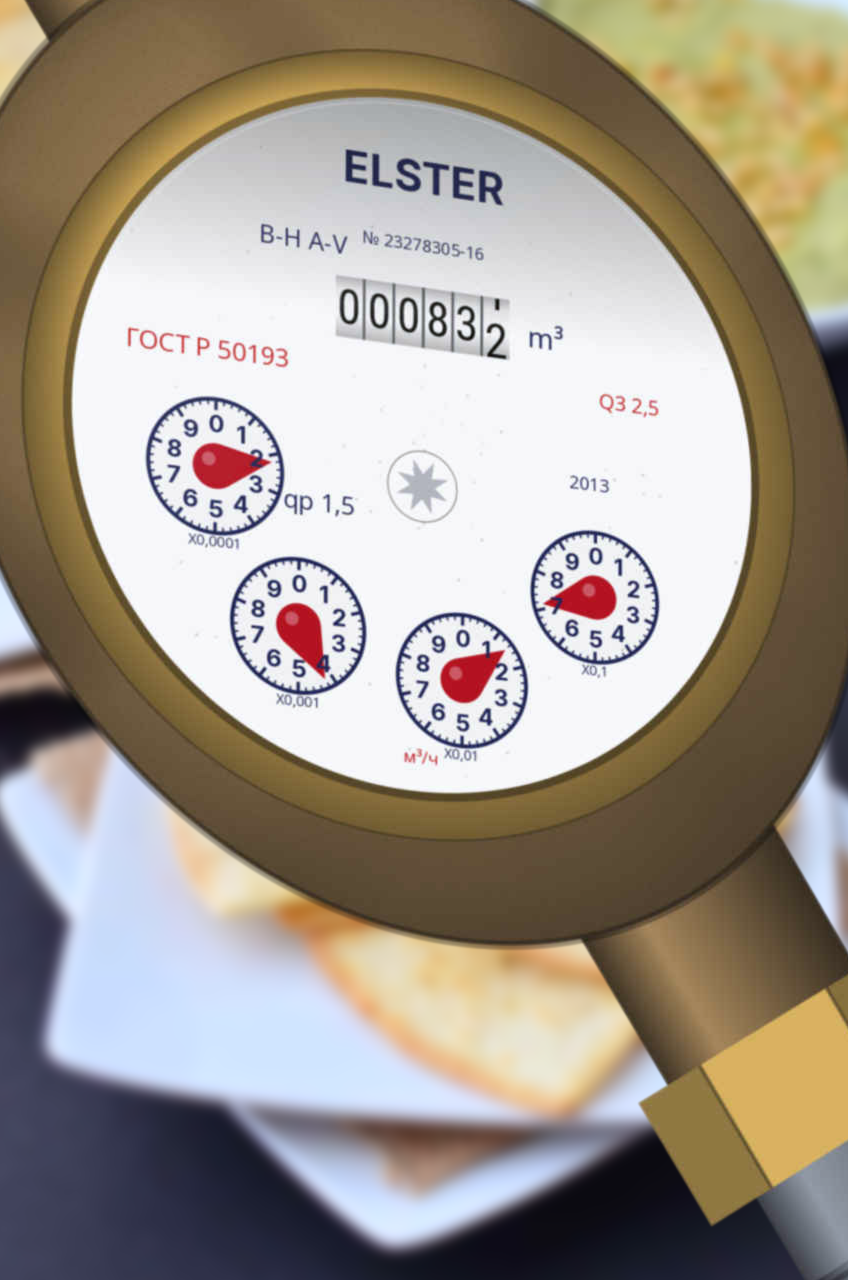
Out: value=831.7142 unit=m³
